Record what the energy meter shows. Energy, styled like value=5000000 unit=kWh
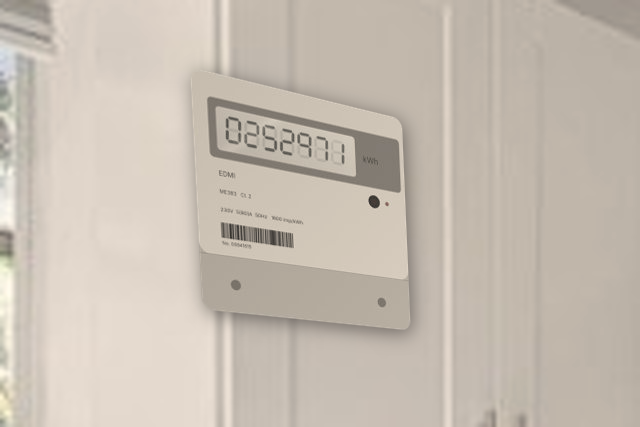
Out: value=252971 unit=kWh
